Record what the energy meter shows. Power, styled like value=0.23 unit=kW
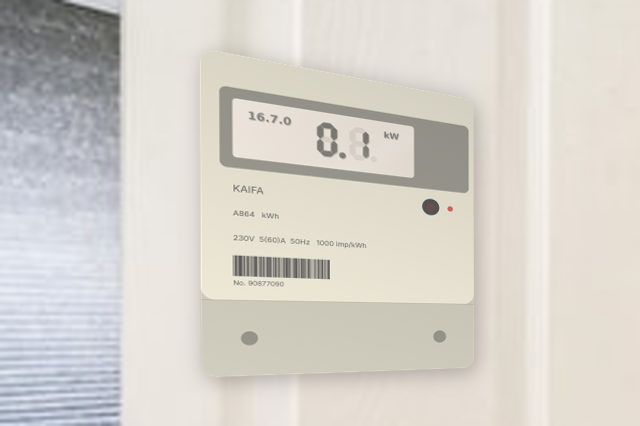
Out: value=0.1 unit=kW
